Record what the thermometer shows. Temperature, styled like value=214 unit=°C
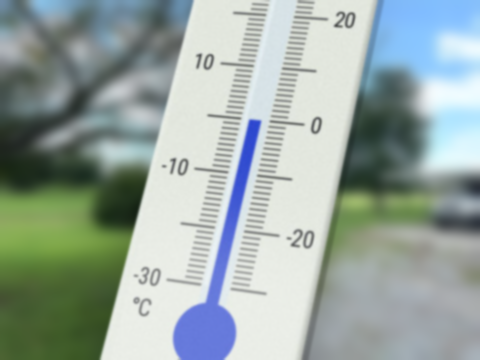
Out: value=0 unit=°C
